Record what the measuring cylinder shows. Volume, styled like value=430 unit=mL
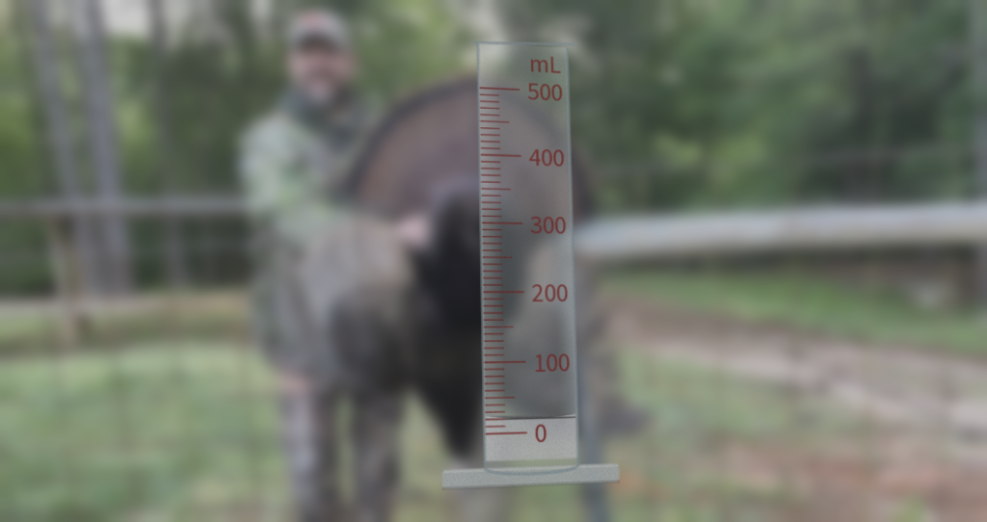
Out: value=20 unit=mL
